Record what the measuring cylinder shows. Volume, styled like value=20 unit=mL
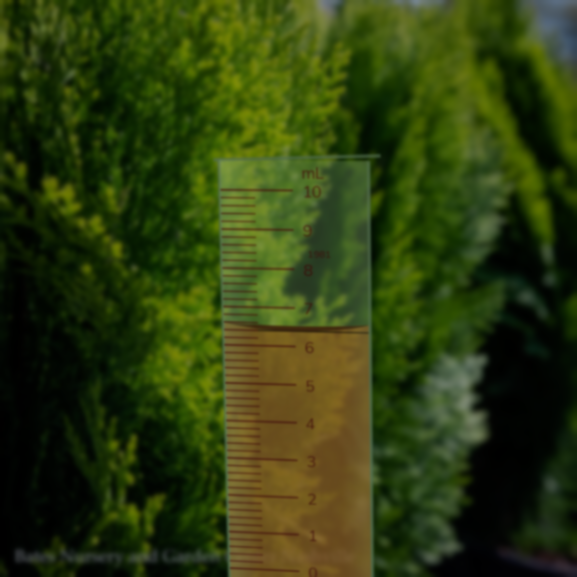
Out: value=6.4 unit=mL
